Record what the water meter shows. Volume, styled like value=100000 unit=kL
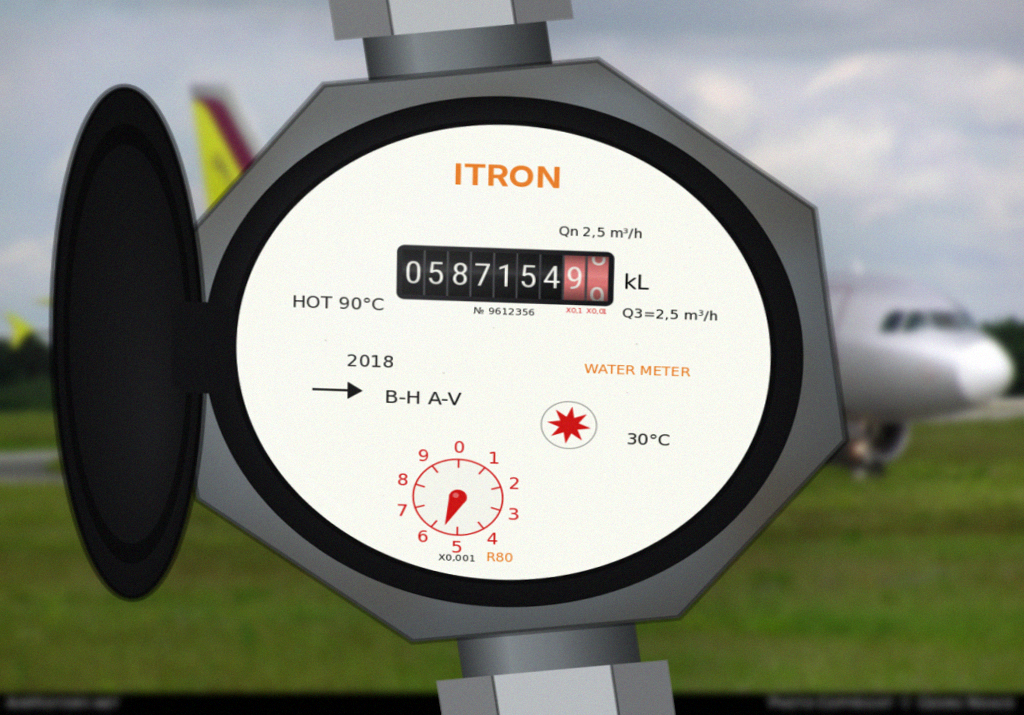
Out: value=587154.985 unit=kL
